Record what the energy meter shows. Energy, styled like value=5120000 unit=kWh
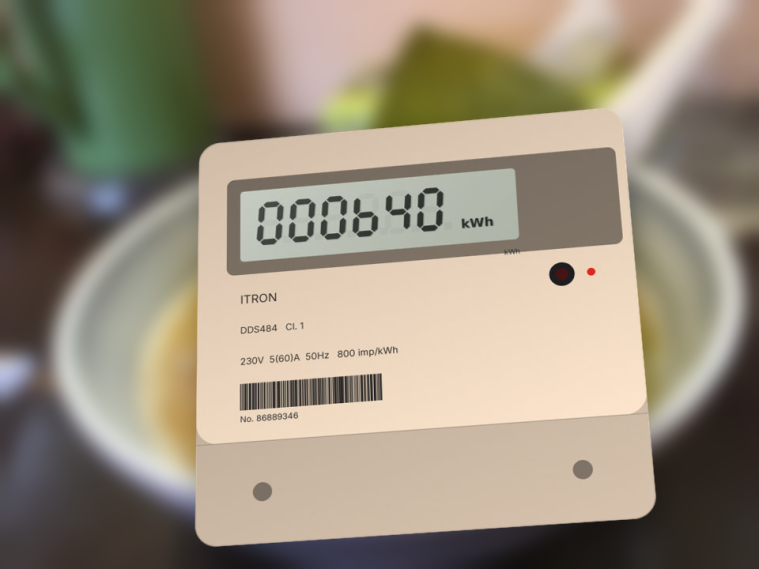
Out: value=640 unit=kWh
